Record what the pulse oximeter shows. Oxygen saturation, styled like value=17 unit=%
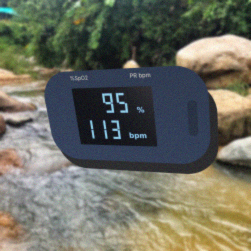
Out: value=95 unit=%
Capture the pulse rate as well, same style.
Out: value=113 unit=bpm
